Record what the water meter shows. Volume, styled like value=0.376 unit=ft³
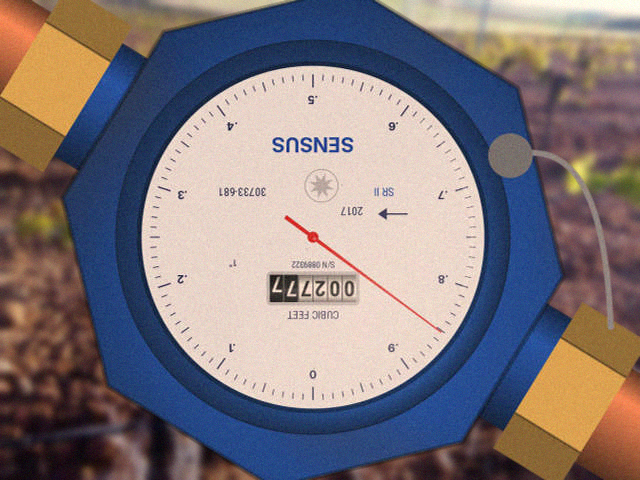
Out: value=2776.85 unit=ft³
